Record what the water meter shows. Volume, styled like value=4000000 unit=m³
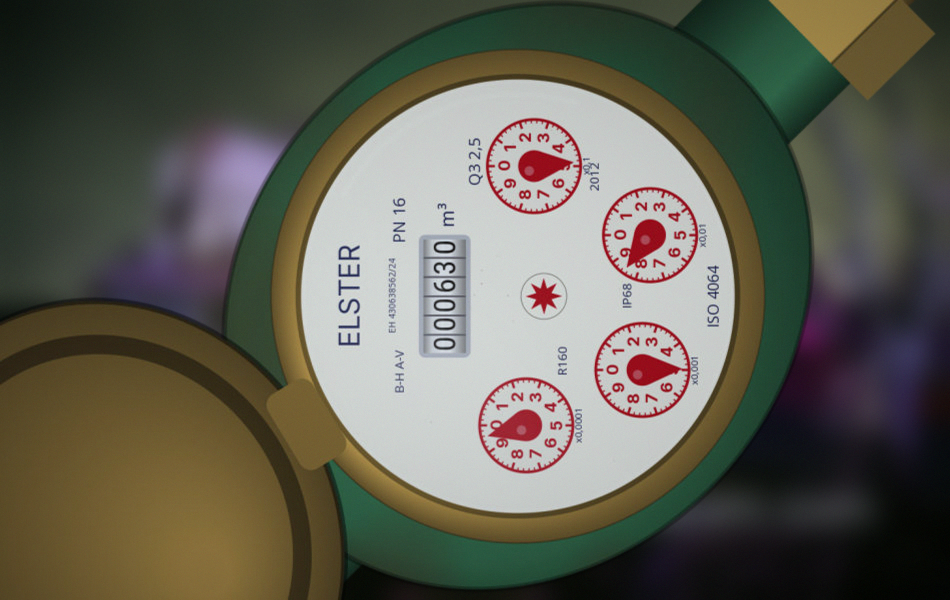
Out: value=630.4849 unit=m³
